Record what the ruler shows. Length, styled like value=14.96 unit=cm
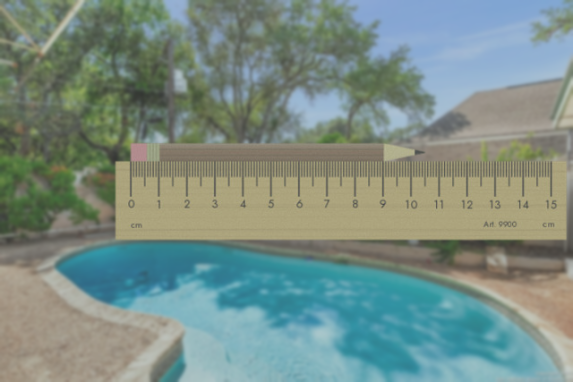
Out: value=10.5 unit=cm
